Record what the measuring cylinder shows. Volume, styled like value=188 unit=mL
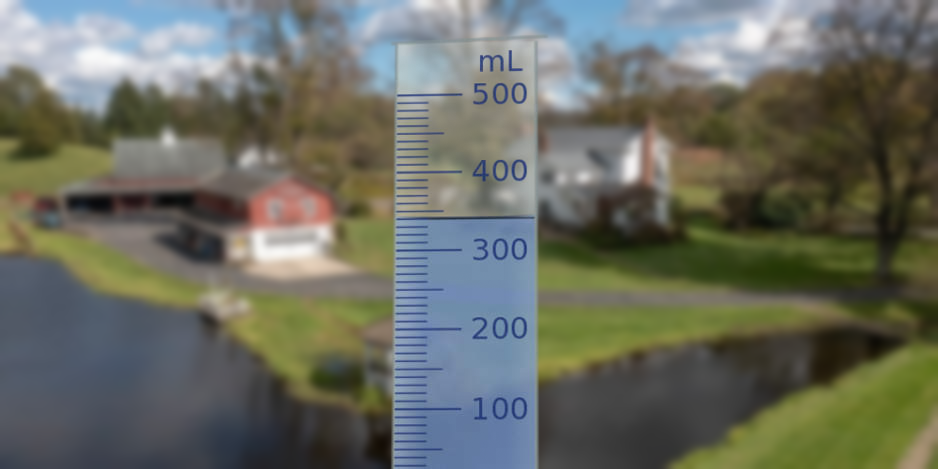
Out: value=340 unit=mL
